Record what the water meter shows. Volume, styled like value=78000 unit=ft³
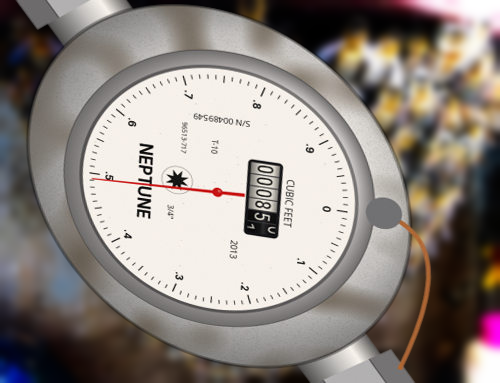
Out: value=850.49 unit=ft³
